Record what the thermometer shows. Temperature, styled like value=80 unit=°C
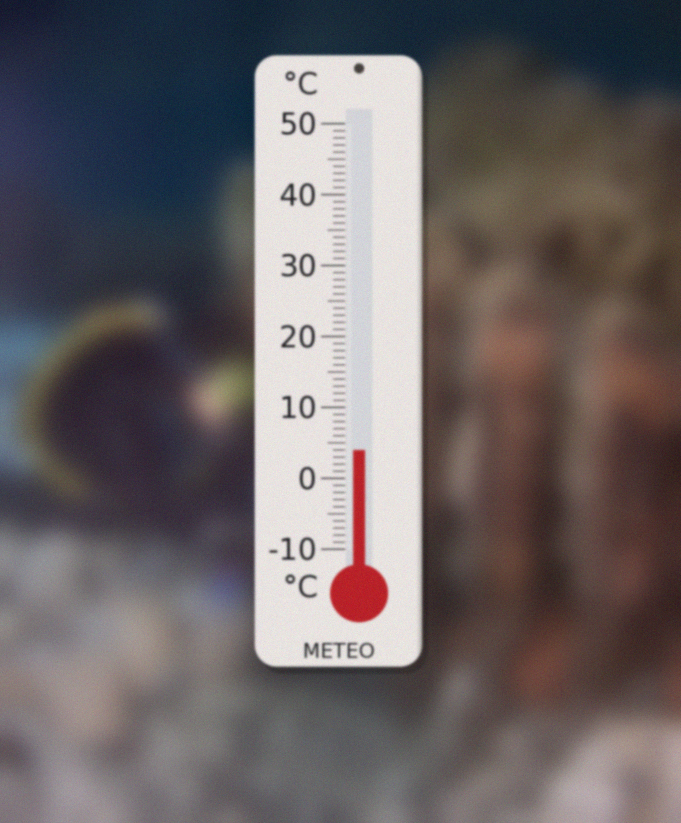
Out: value=4 unit=°C
